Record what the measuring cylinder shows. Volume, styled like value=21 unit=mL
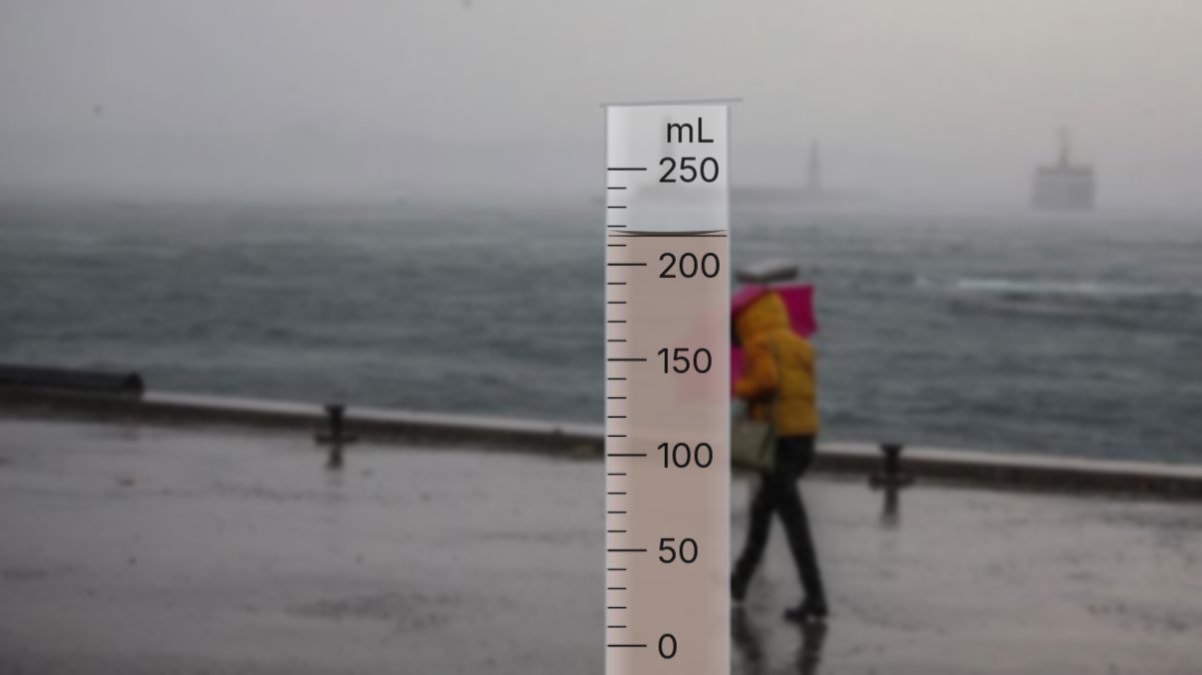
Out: value=215 unit=mL
